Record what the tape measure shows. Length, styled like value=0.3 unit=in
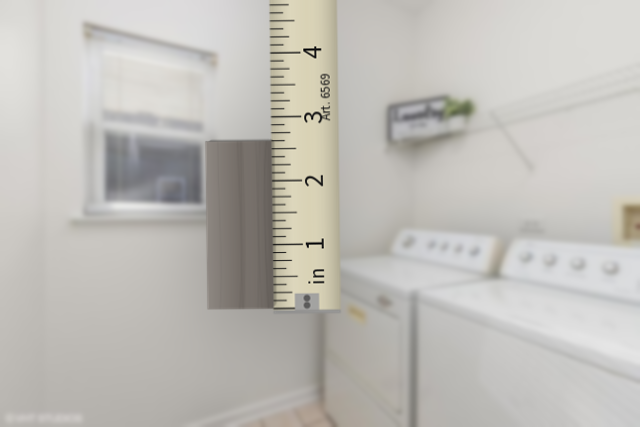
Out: value=2.625 unit=in
